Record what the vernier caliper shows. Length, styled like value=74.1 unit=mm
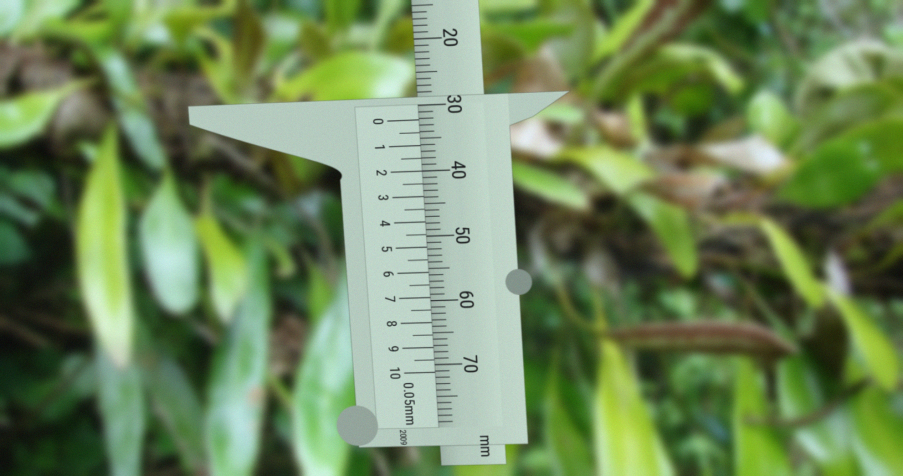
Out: value=32.2 unit=mm
